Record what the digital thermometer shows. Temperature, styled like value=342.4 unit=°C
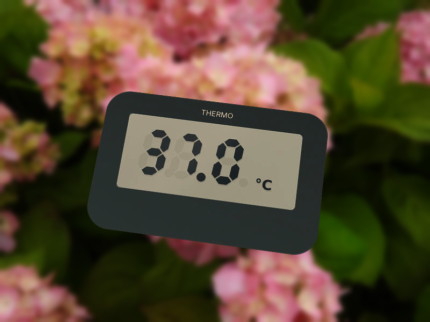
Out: value=37.0 unit=°C
